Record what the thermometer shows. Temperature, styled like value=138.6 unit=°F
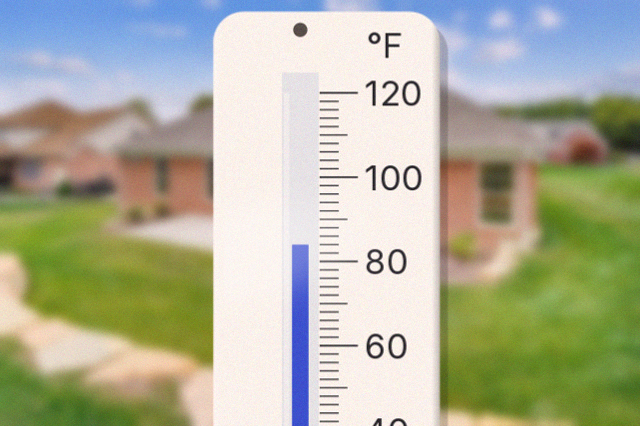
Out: value=84 unit=°F
